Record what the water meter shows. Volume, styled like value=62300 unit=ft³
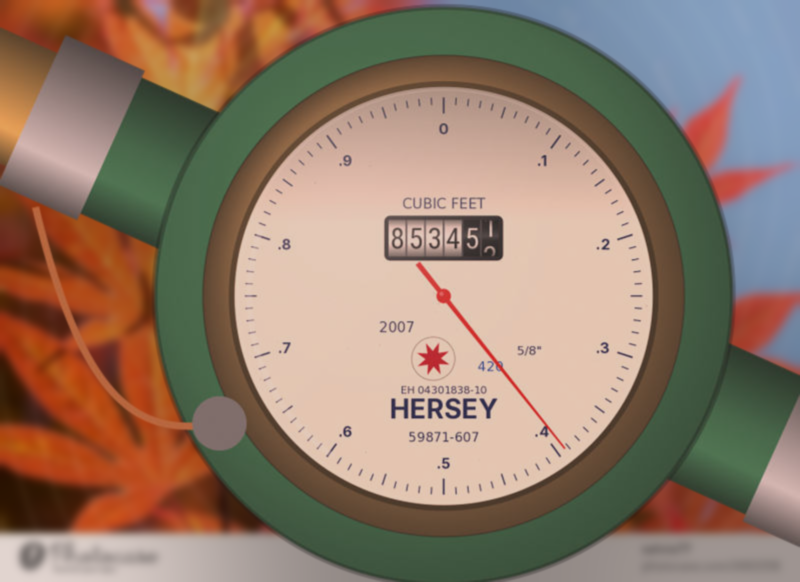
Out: value=853451.39 unit=ft³
